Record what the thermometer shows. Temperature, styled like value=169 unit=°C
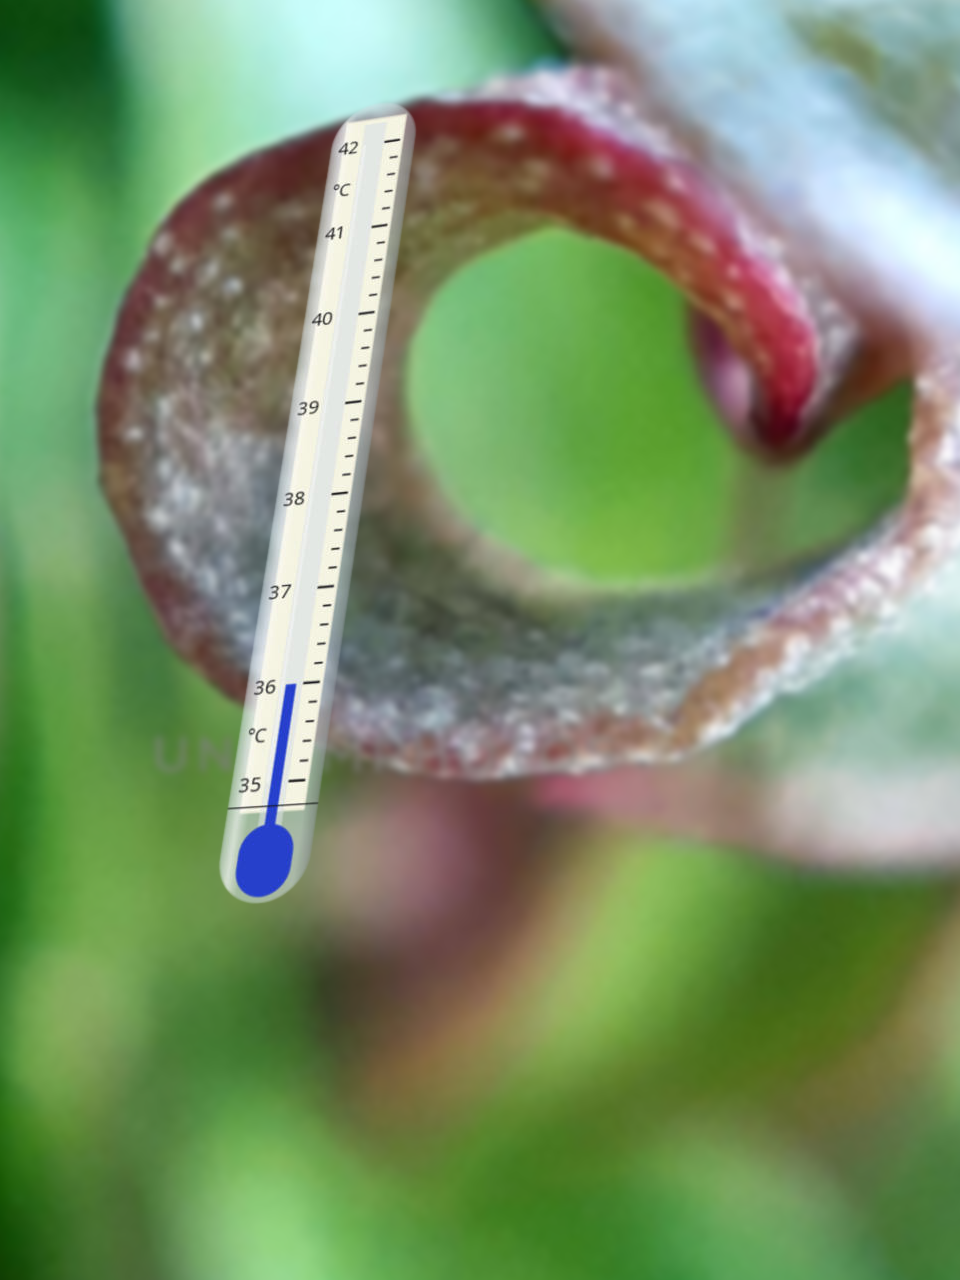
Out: value=36 unit=°C
